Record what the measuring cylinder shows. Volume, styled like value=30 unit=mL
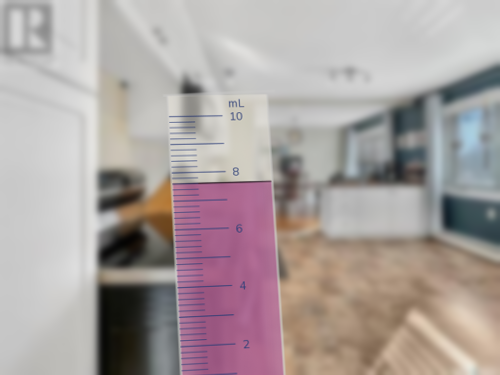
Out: value=7.6 unit=mL
